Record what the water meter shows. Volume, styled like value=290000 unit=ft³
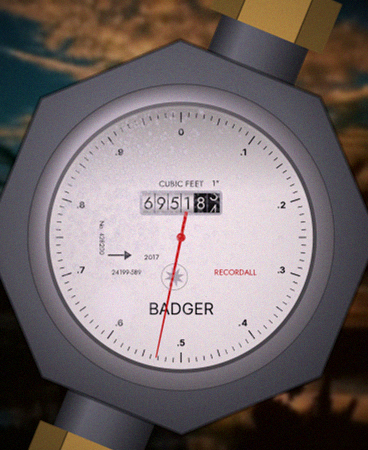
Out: value=695183.53 unit=ft³
